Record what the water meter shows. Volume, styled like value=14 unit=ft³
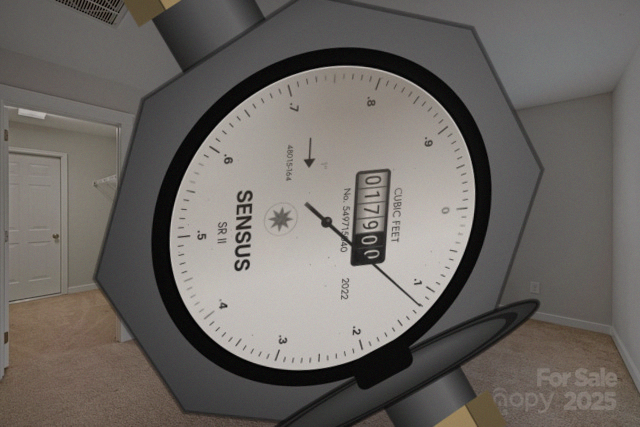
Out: value=17900.12 unit=ft³
